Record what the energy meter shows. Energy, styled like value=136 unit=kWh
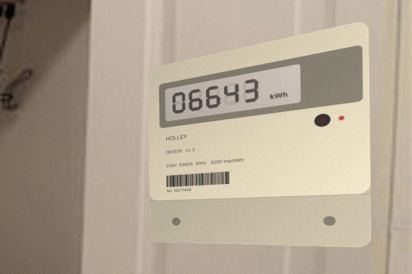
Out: value=6643 unit=kWh
